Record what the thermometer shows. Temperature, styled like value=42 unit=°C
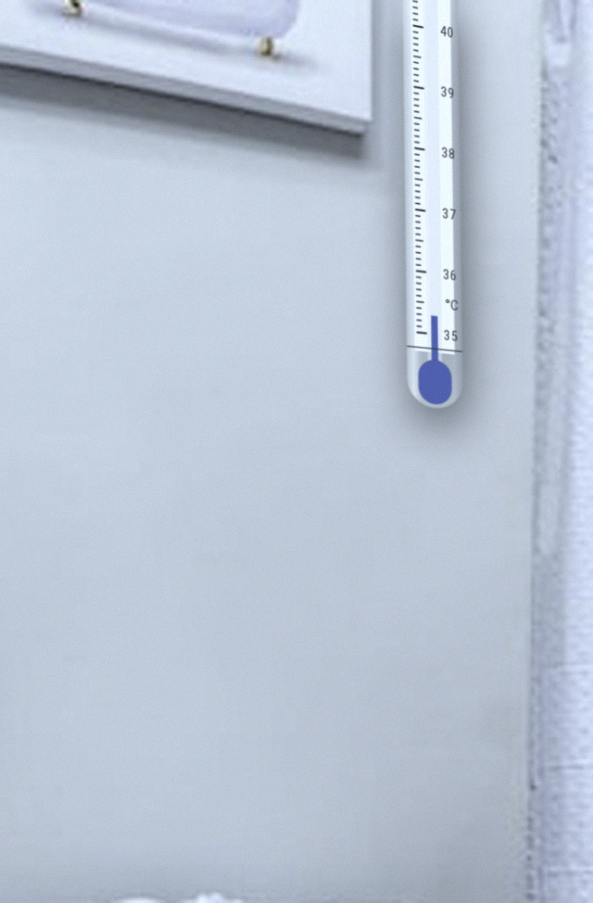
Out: value=35.3 unit=°C
